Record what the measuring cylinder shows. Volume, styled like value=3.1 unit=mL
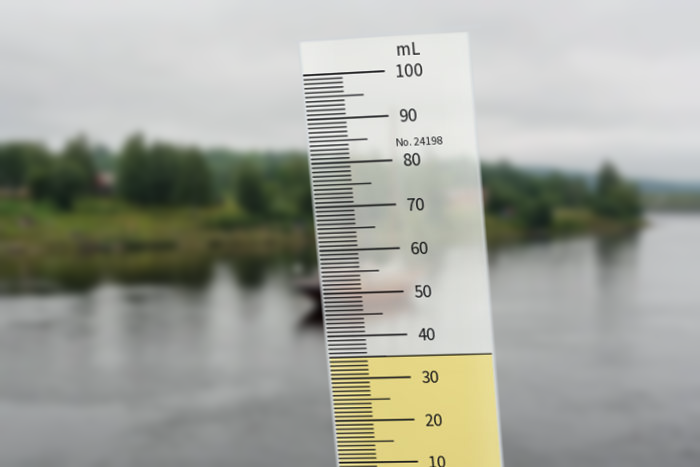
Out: value=35 unit=mL
